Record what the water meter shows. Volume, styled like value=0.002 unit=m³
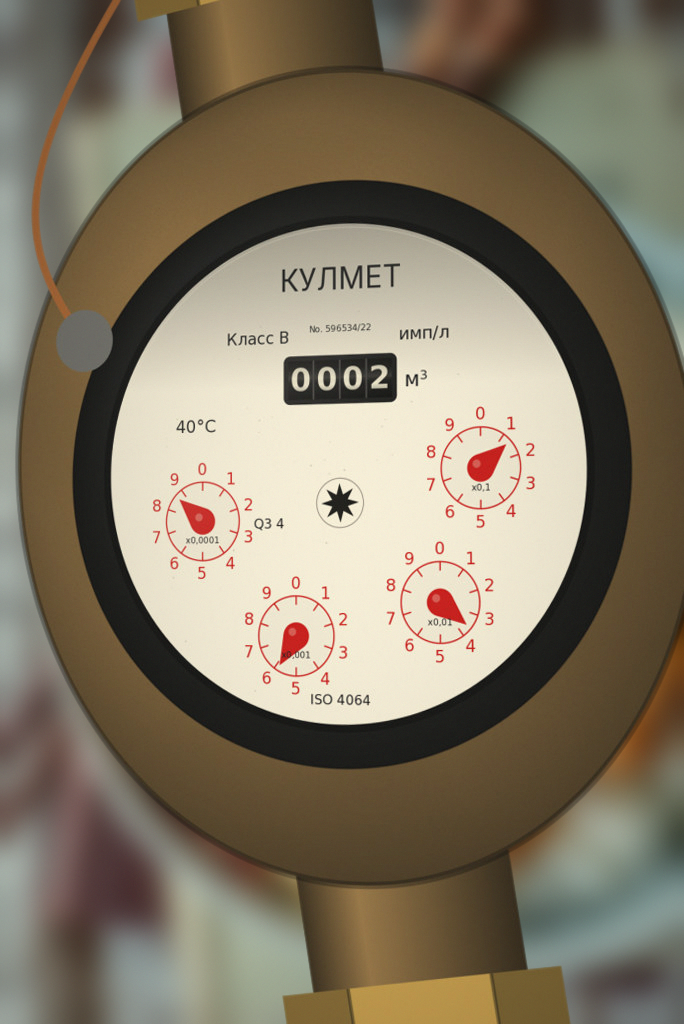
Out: value=2.1358 unit=m³
